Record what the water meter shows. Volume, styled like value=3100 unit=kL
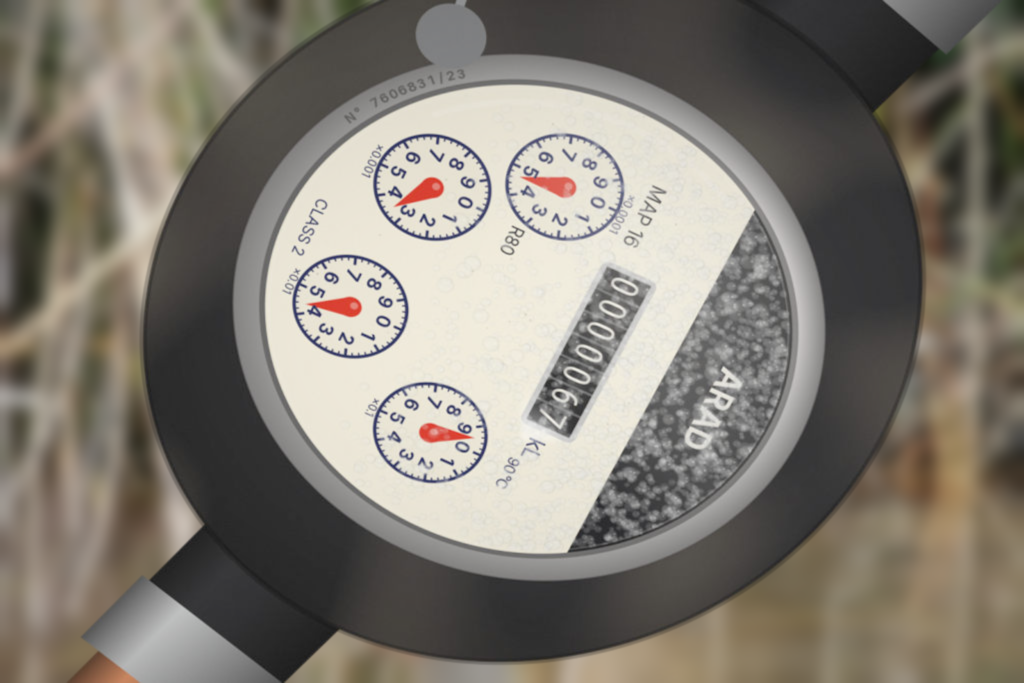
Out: value=66.9434 unit=kL
